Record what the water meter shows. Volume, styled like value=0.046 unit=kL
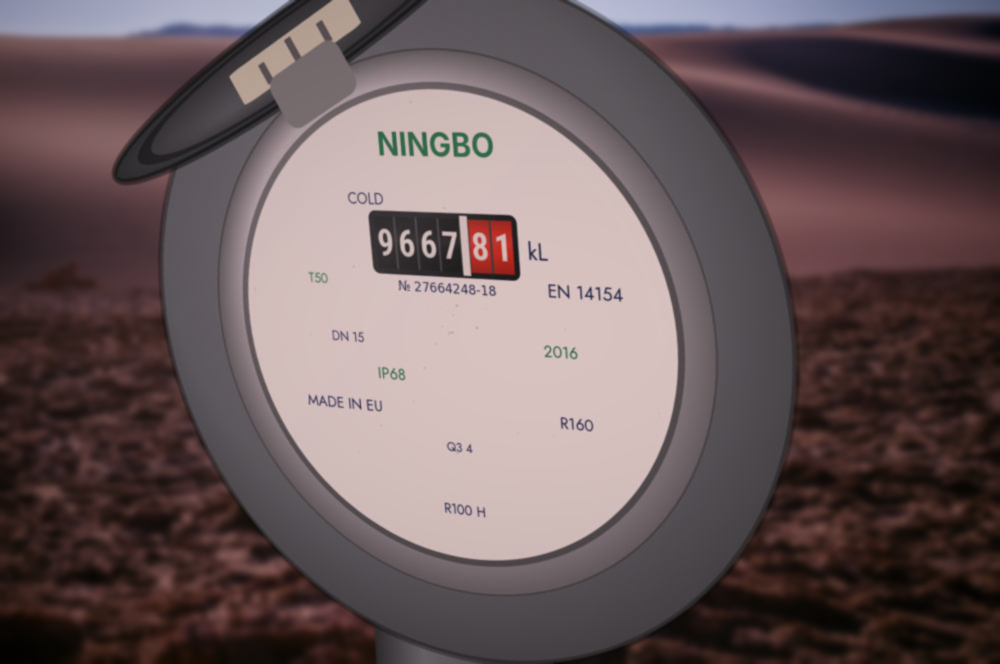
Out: value=9667.81 unit=kL
